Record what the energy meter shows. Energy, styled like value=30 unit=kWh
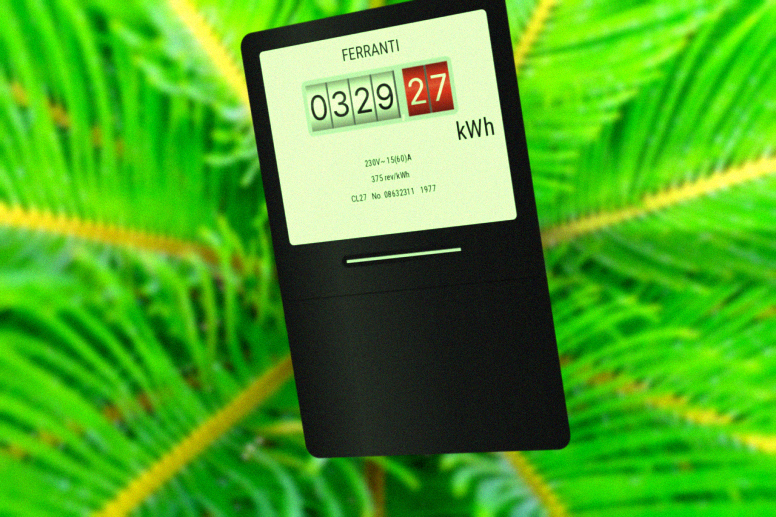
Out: value=329.27 unit=kWh
